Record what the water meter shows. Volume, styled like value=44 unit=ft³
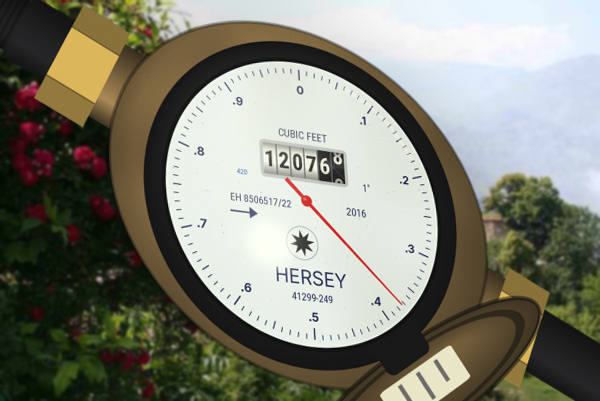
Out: value=120768.37 unit=ft³
